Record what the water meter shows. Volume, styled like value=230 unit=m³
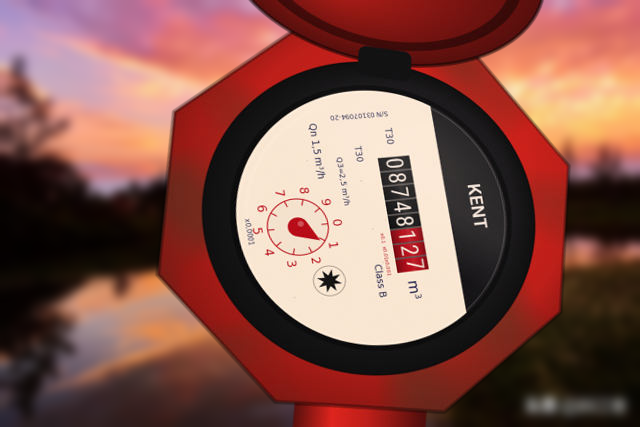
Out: value=8748.1271 unit=m³
